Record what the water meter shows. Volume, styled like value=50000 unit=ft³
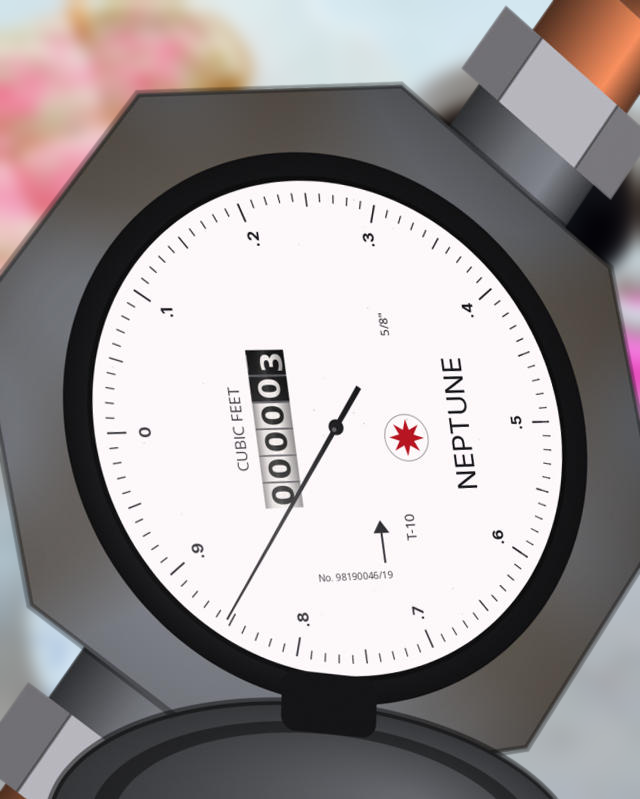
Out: value=2.85 unit=ft³
